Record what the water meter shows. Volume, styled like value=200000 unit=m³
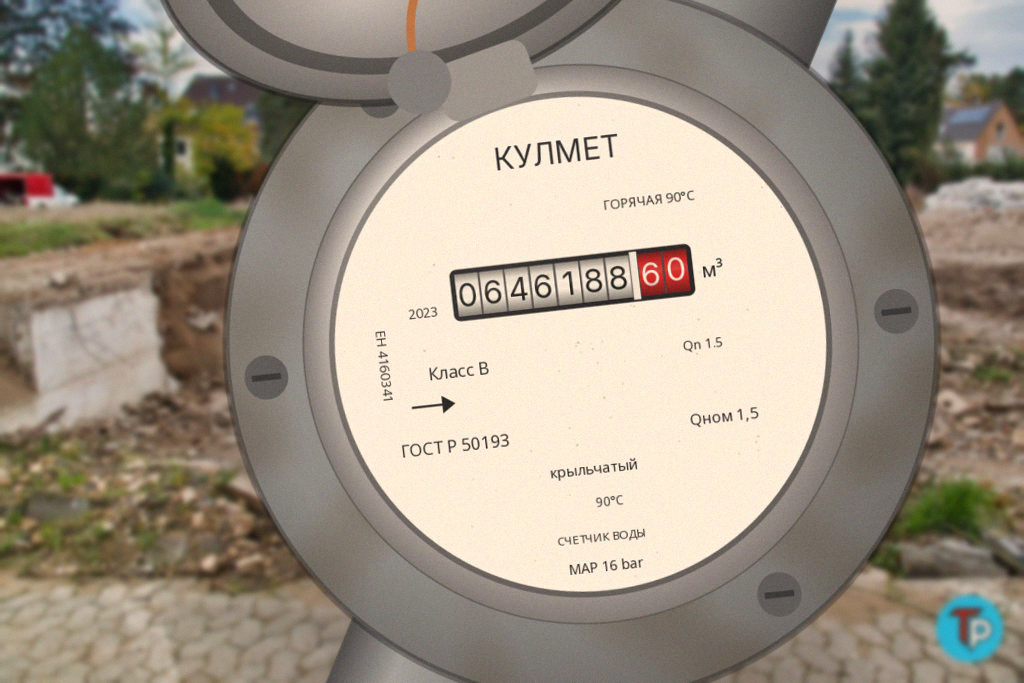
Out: value=646188.60 unit=m³
